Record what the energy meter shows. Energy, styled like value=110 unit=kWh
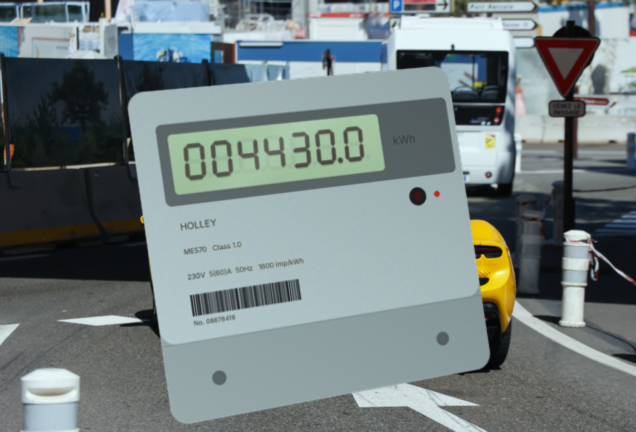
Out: value=4430.0 unit=kWh
